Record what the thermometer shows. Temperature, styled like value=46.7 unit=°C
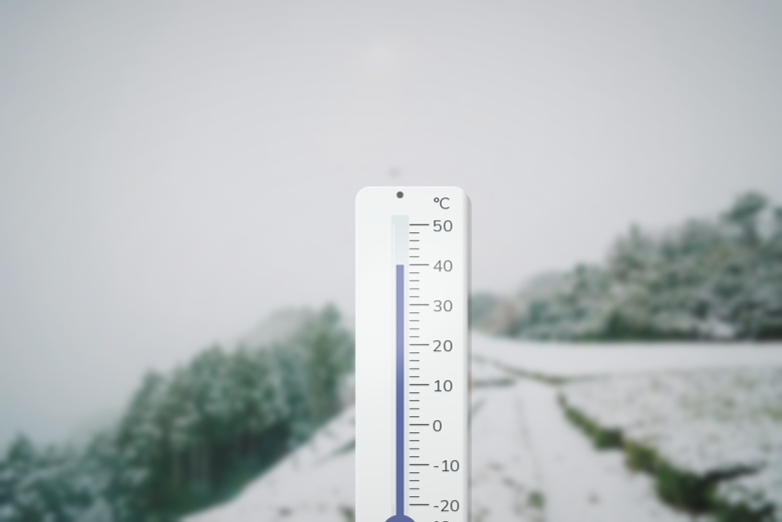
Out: value=40 unit=°C
